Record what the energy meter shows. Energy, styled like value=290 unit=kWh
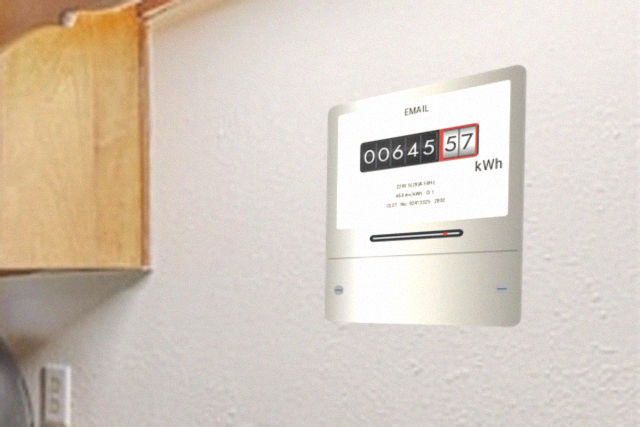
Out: value=645.57 unit=kWh
